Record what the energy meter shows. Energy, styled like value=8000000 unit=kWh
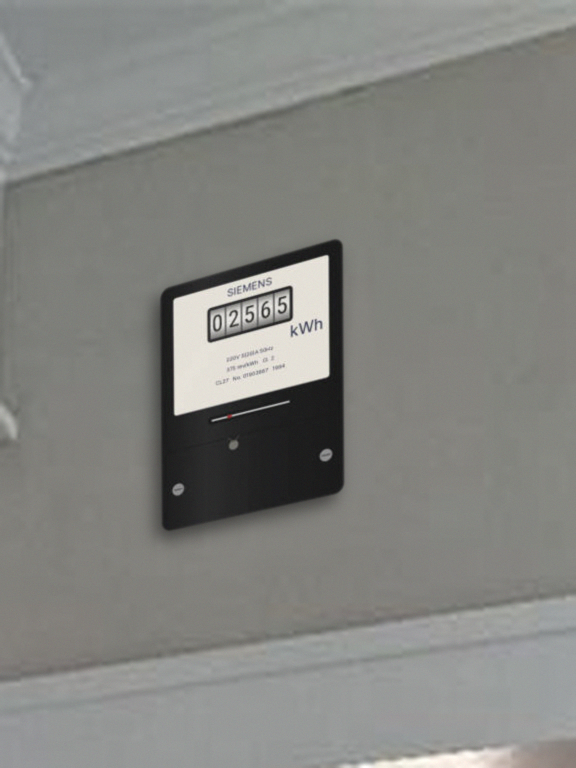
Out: value=2565 unit=kWh
